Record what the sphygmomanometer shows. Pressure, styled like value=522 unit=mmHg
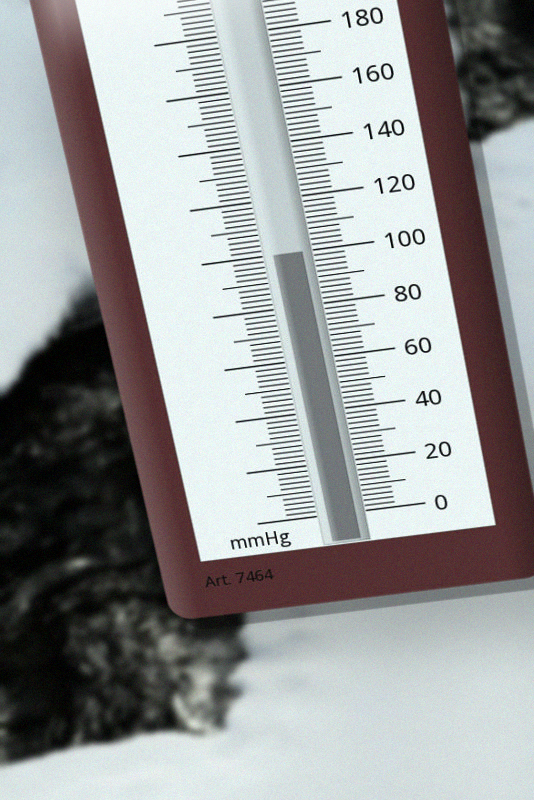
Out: value=100 unit=mmHg
